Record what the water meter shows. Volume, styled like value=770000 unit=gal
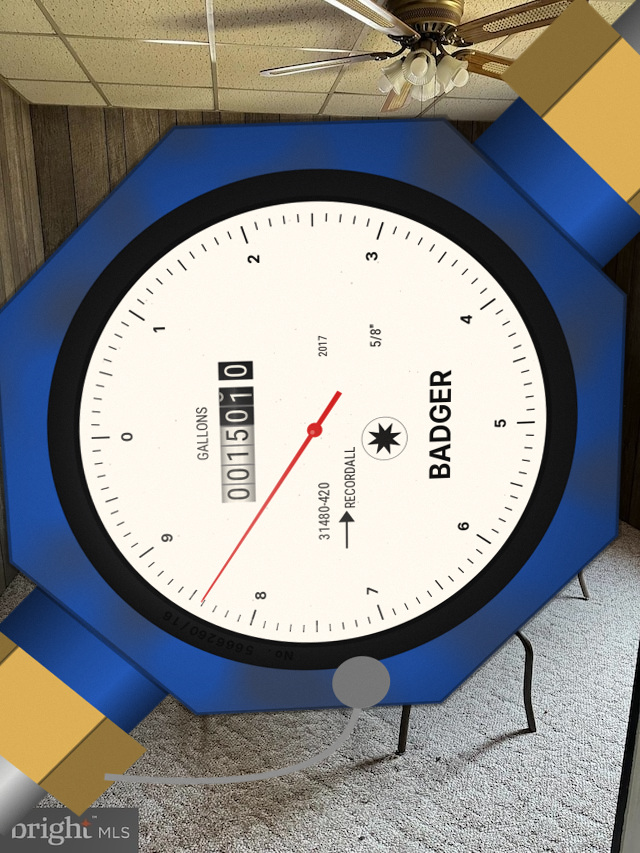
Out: value=15008.4 unit=gal
